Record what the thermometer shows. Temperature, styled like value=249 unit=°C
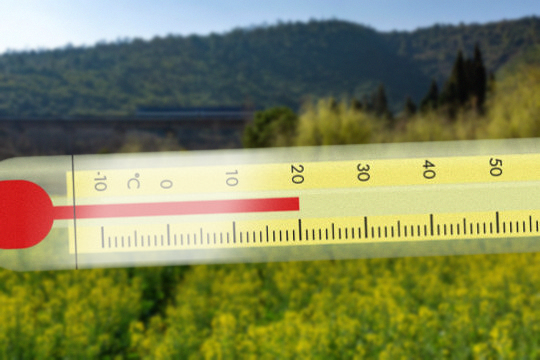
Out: value=20 unit=°C
